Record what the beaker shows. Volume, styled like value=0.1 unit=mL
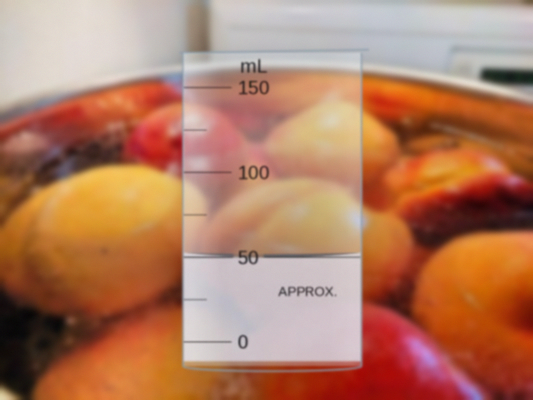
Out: value=50 unit=mL
